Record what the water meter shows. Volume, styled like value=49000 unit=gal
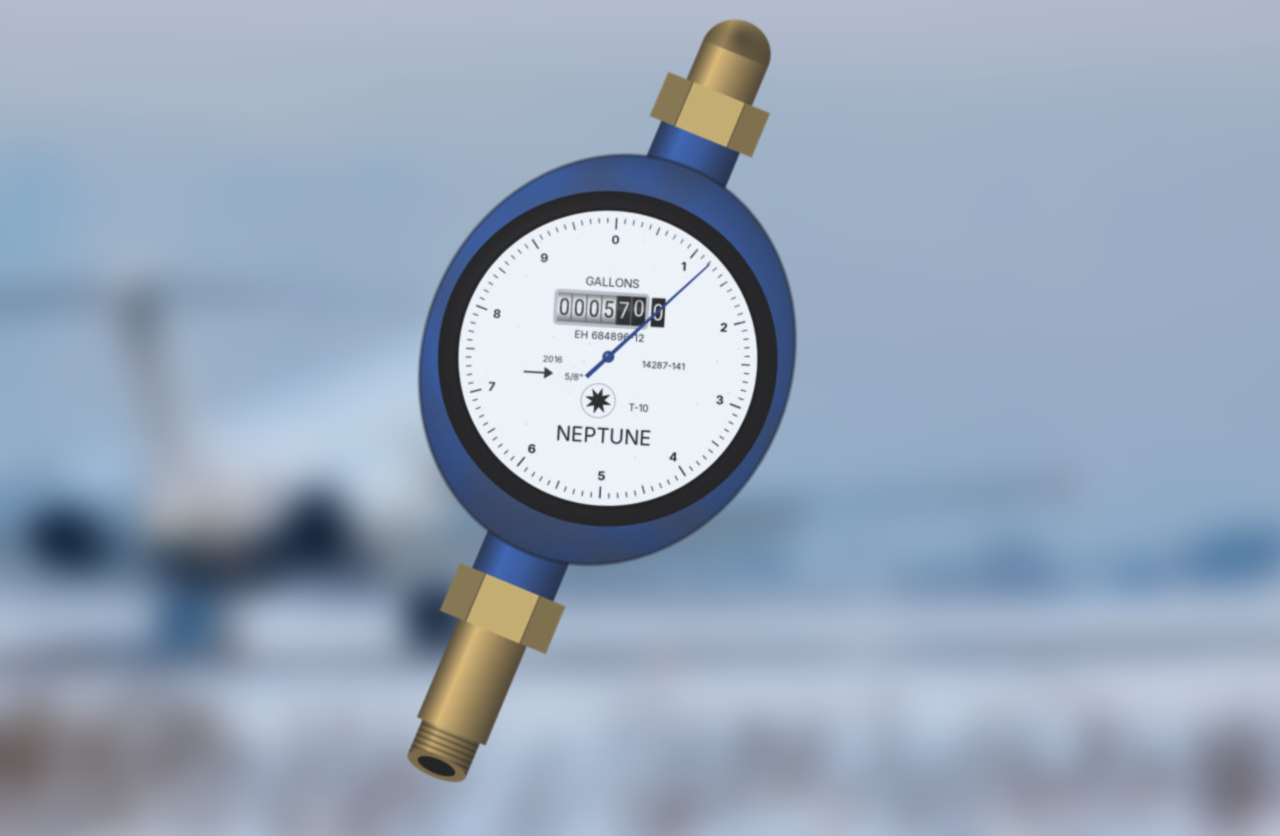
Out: value=5701.2 unit=gal
